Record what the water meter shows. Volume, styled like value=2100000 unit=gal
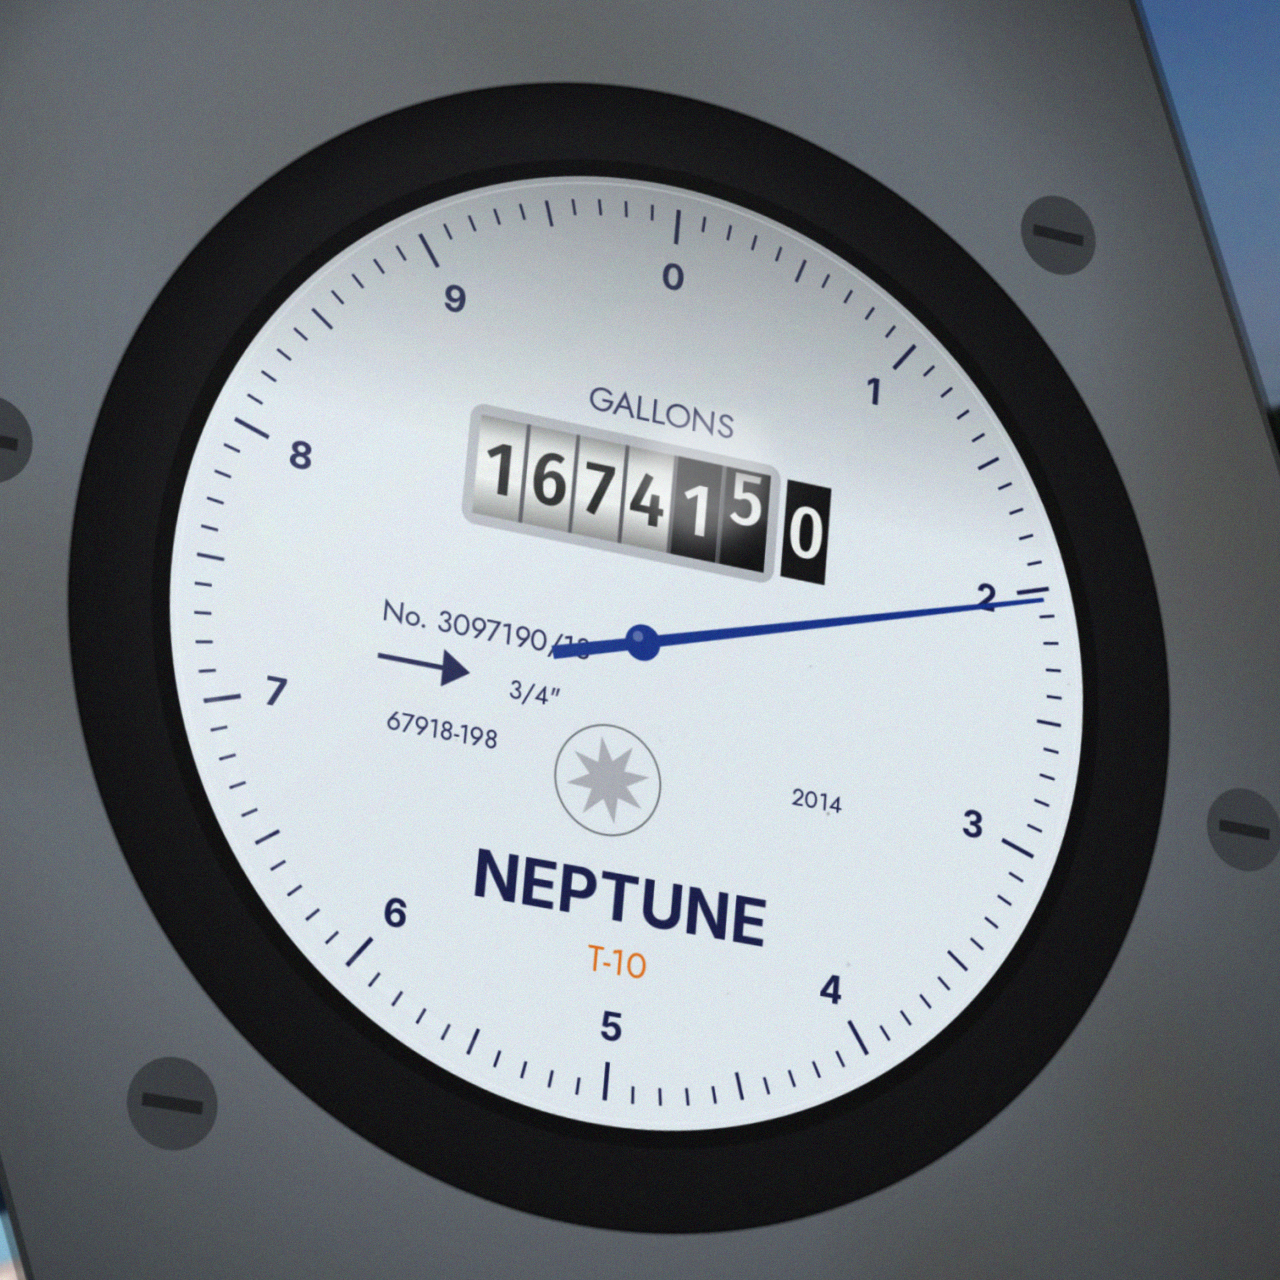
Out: value=1674152.0 unit=gal
